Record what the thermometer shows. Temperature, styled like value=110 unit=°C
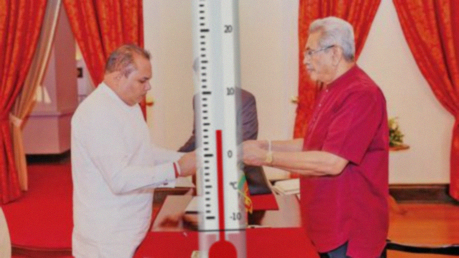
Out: value=4 unit=°C
